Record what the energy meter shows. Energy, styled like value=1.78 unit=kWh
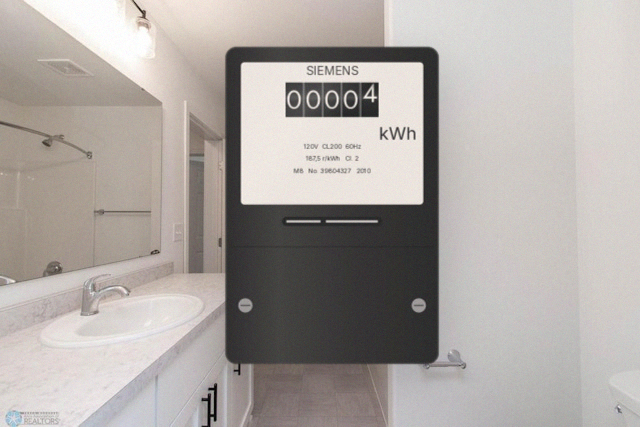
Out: value=4 unit=kWh
